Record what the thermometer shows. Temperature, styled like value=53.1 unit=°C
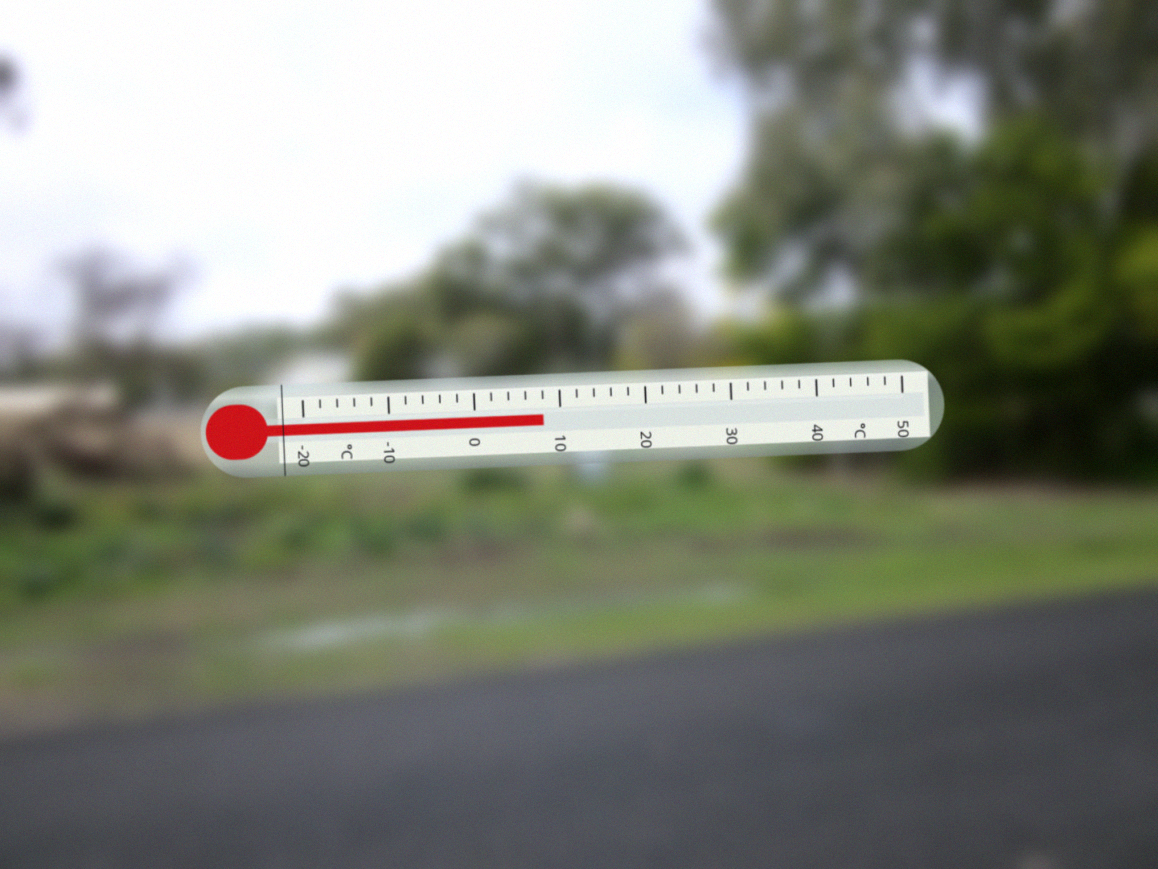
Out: value=8 unit=°C
